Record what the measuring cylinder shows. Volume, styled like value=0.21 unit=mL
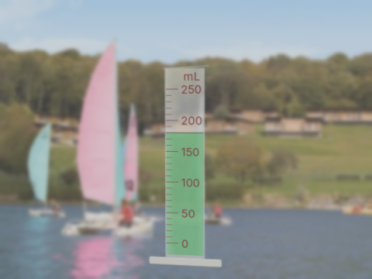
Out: value=180 unit=mL
